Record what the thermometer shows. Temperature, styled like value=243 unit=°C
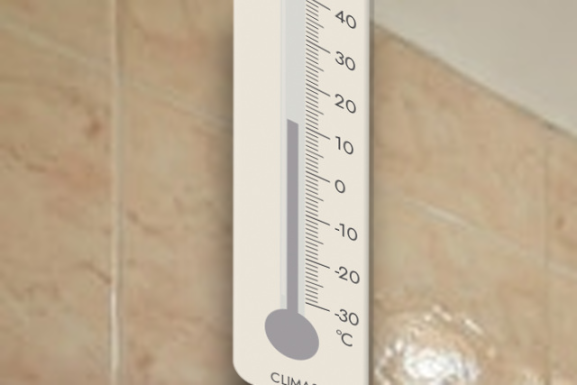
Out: value=10 unit=°C
